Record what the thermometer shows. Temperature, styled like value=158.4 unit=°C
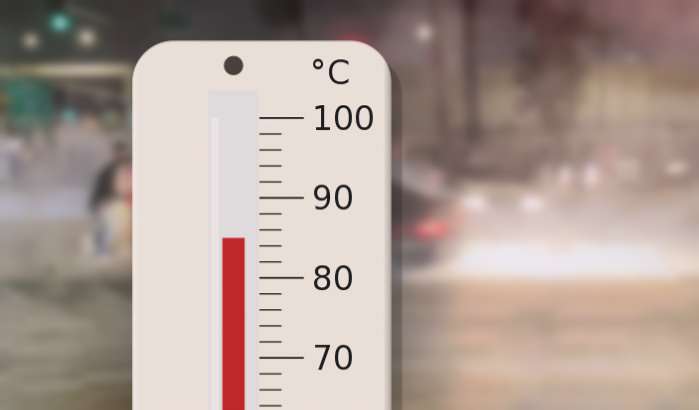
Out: value=85 unit=°C
